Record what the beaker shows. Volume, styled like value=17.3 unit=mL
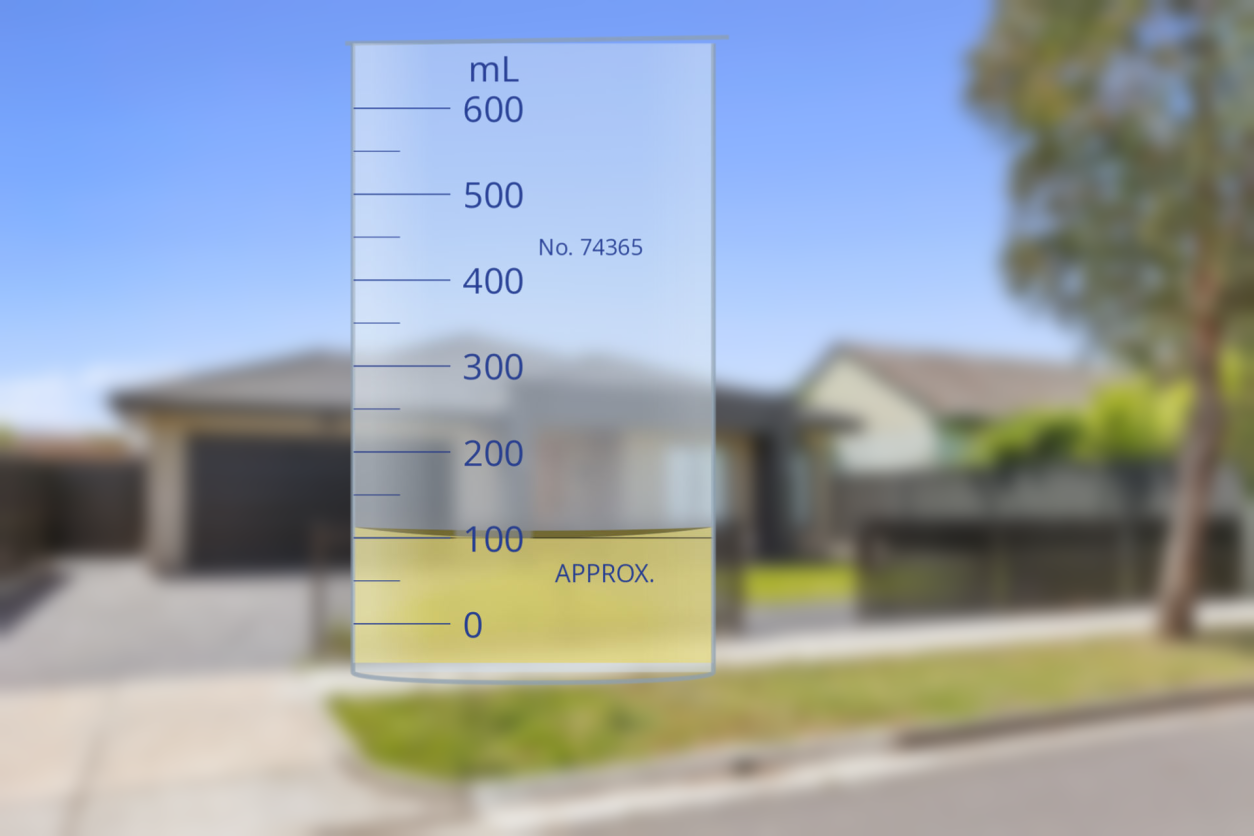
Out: value=100 unit=mL
